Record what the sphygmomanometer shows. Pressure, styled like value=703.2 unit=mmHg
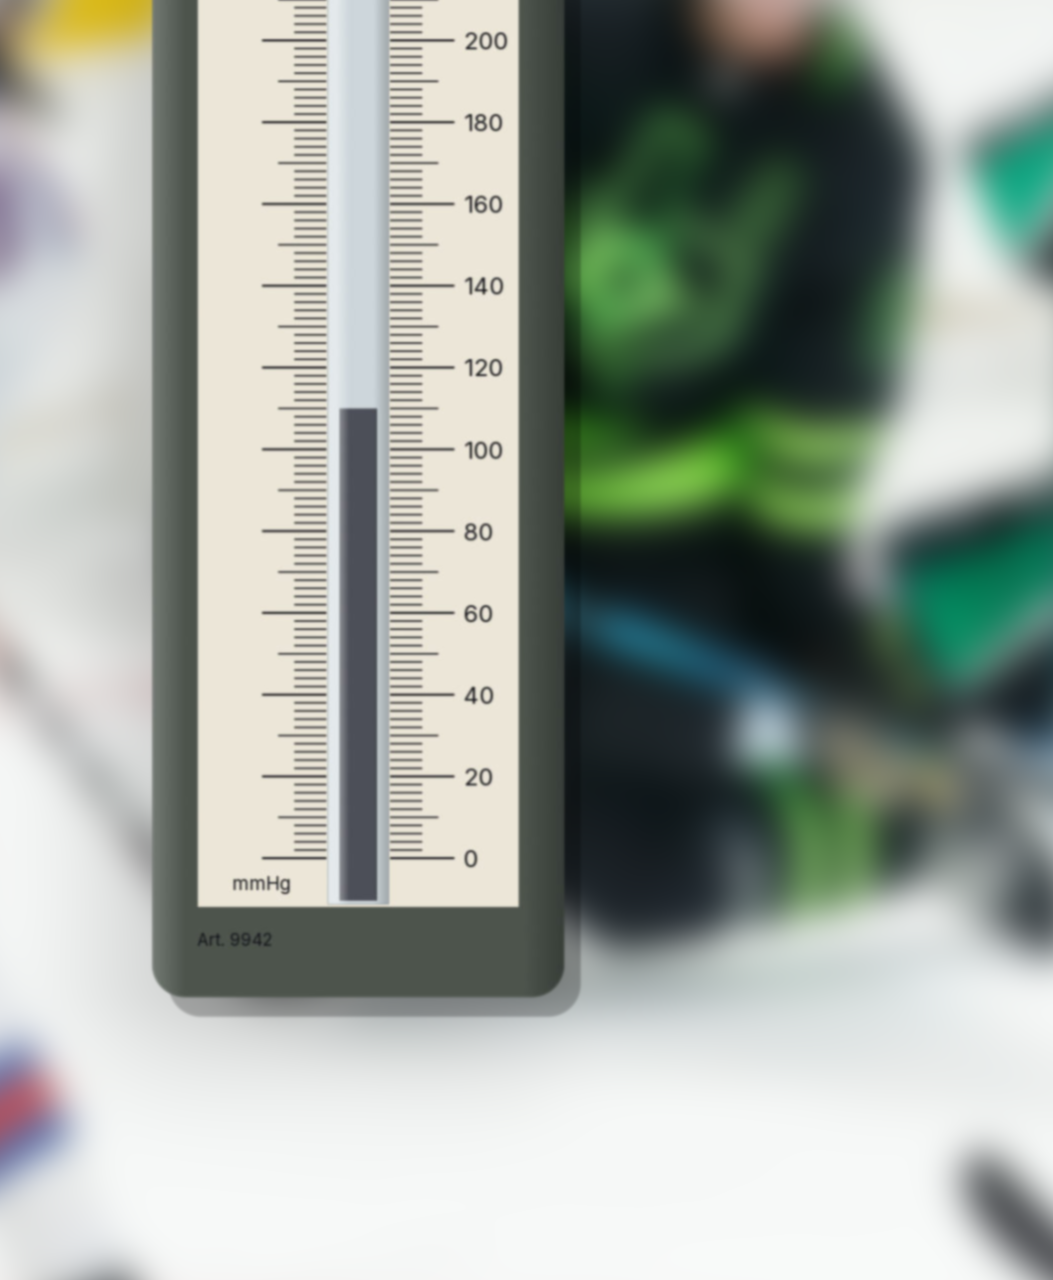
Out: value=110 unit=mmHg
